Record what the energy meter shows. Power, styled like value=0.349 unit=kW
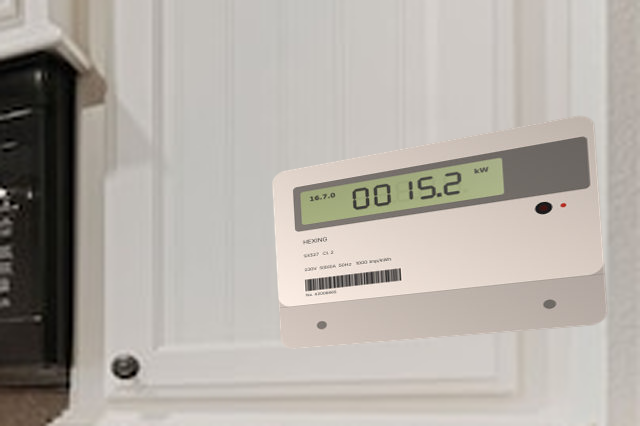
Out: value=15.2 unit=kW
